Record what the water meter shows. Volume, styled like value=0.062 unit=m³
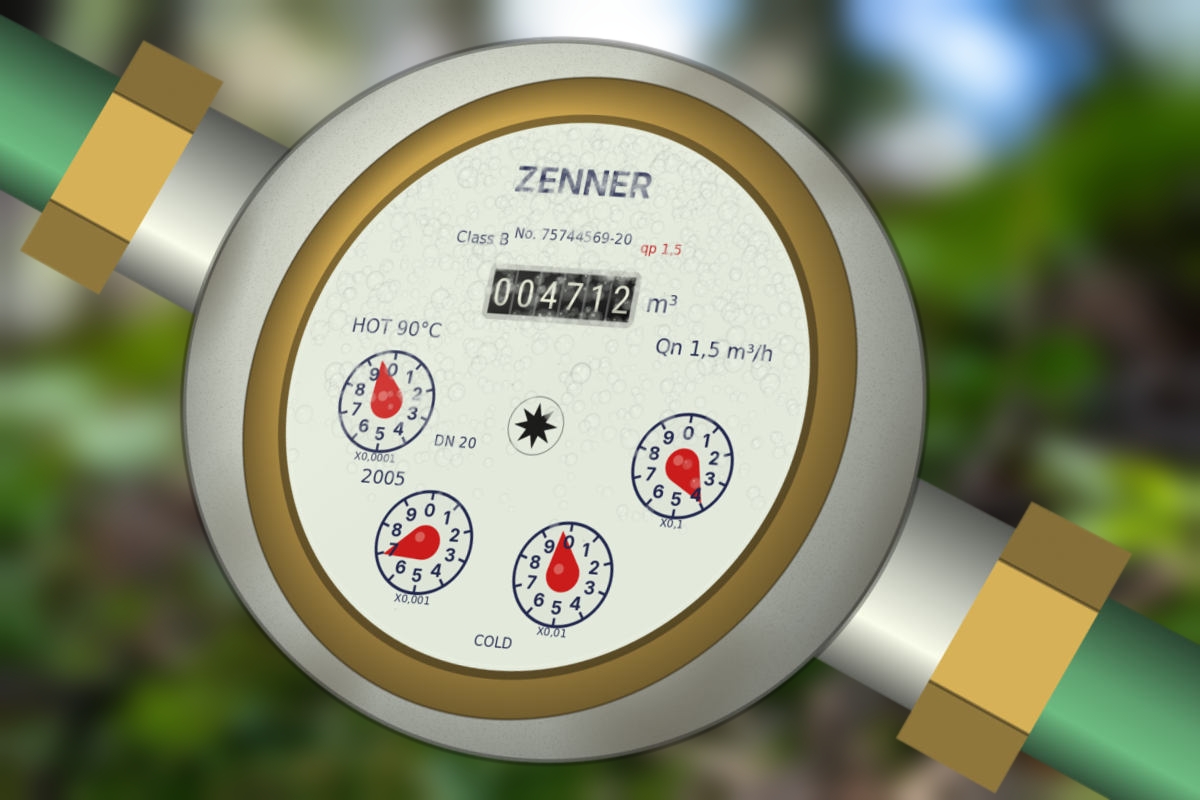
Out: value=4712.3969 unit=m³
